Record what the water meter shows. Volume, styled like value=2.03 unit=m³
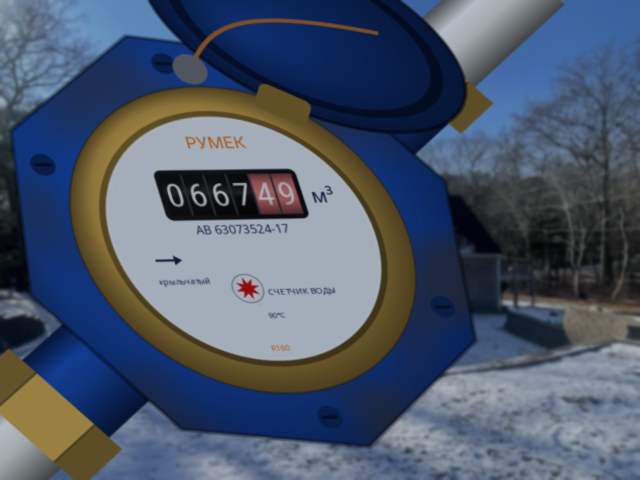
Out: value=667.49 unit=m³
